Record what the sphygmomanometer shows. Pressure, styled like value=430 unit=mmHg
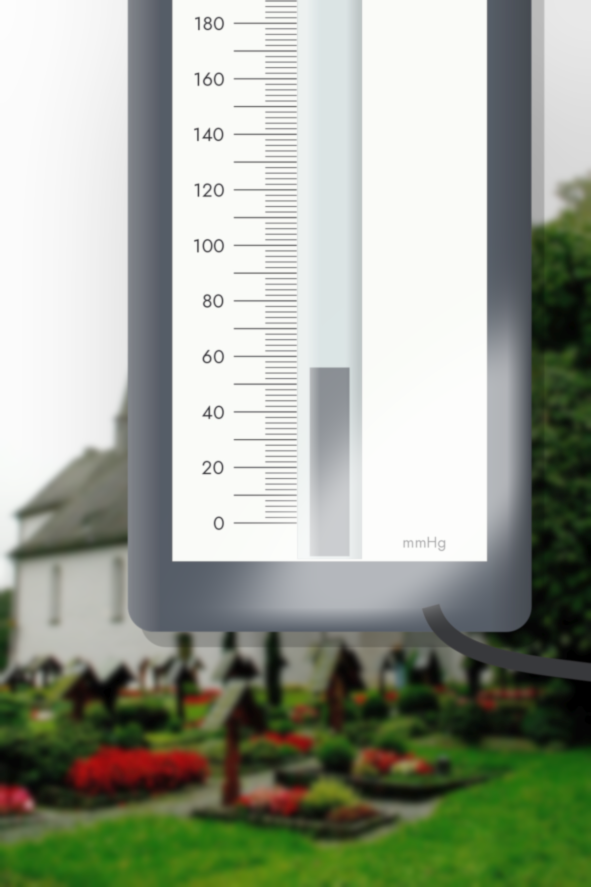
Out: value=56 unit=mmHg
